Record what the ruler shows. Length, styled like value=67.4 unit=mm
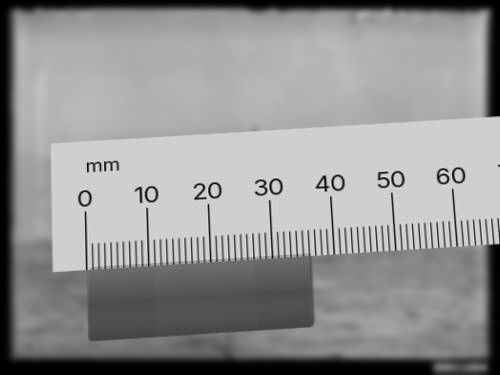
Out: value=36 unit=mm
